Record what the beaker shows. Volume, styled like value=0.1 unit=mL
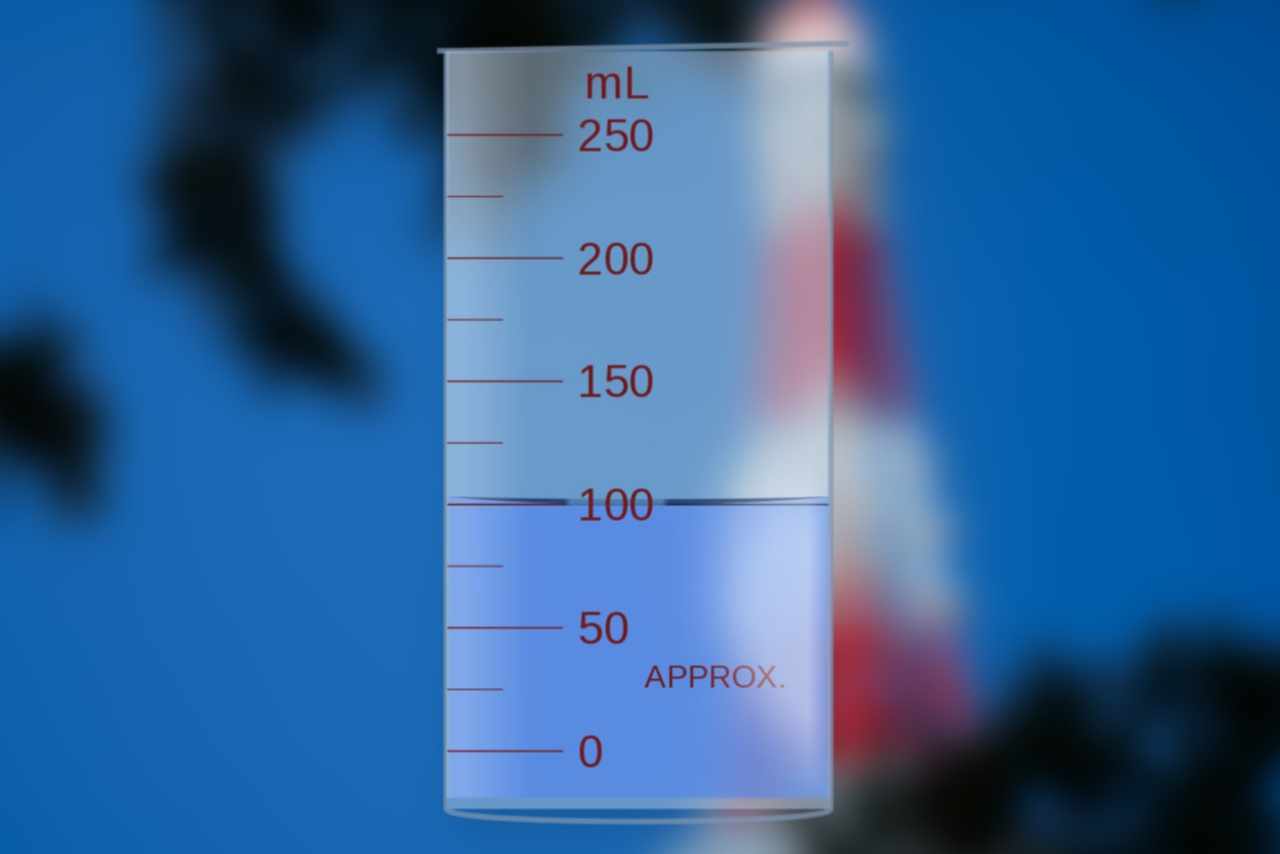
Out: value=100 unit=mL
